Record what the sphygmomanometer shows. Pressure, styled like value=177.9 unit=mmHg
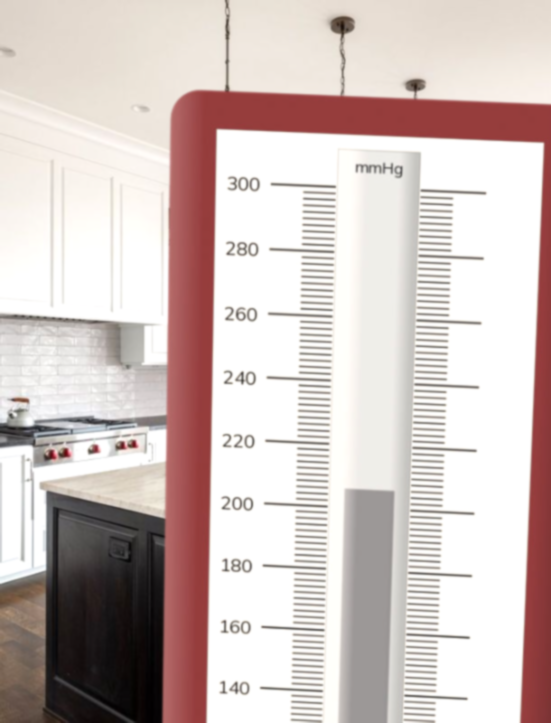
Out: value=206 unit=mmHg
